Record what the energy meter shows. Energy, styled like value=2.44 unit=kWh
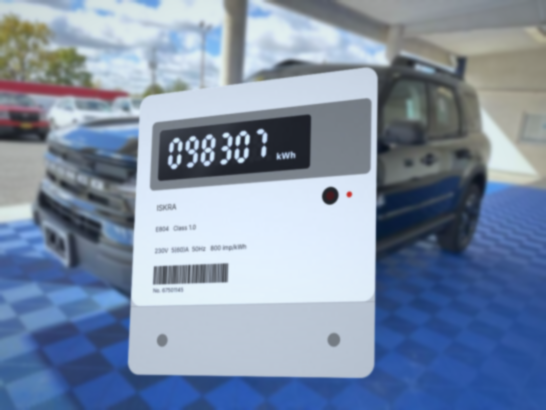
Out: value=98307 unit=kWh
